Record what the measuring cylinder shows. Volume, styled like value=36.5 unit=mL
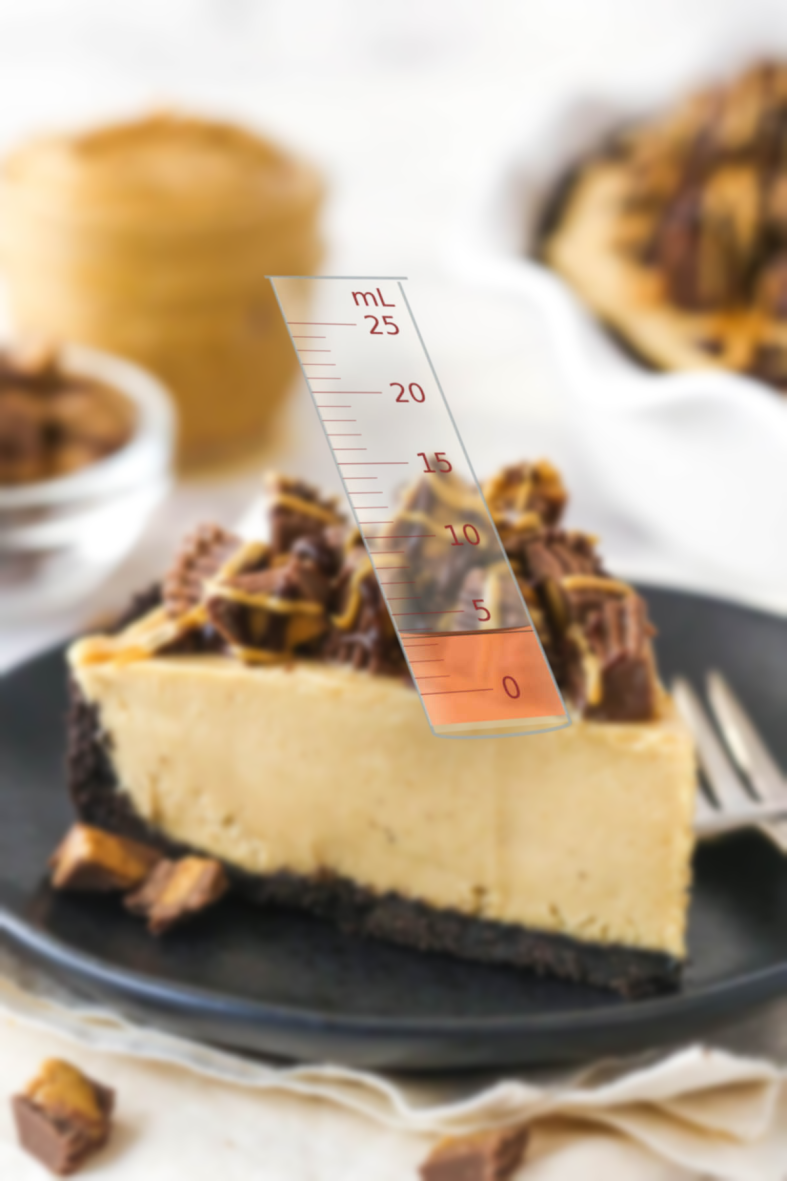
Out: value=3.5 unit=mL
